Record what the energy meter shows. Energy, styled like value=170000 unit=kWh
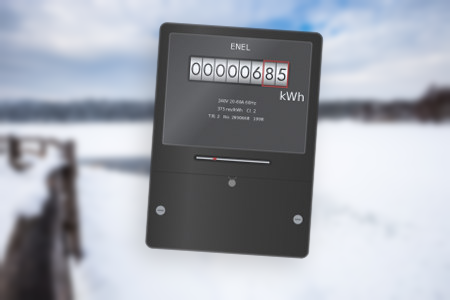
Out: value=6.85 unit=kWh
